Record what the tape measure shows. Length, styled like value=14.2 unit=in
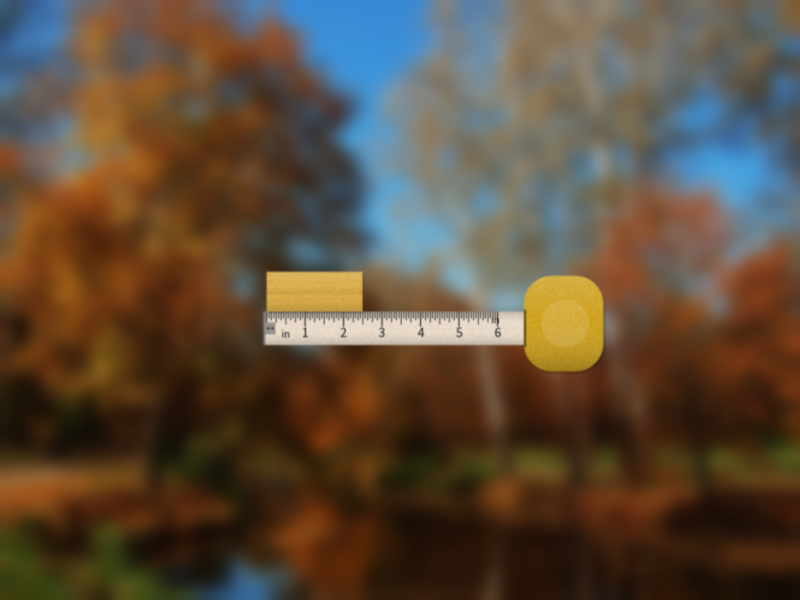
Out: value=2.5 unit=in
